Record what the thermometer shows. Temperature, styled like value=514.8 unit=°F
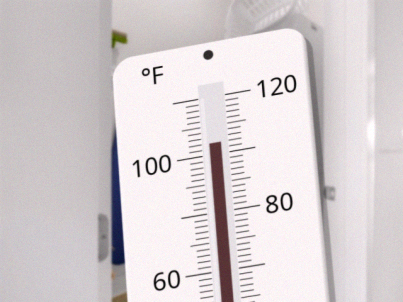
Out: value=104 unit=°F
